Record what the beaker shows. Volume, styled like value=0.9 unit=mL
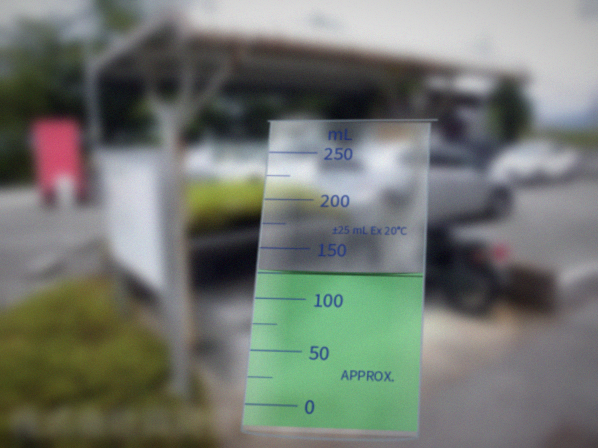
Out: value=125 unit=mL
